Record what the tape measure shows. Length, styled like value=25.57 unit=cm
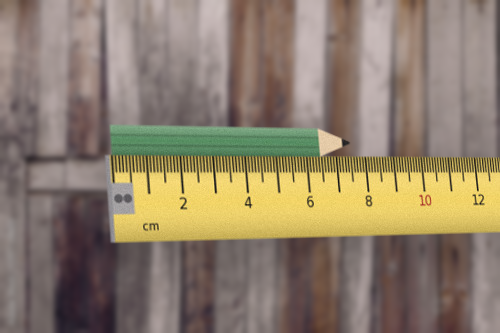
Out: value=7.5 unit=cm
